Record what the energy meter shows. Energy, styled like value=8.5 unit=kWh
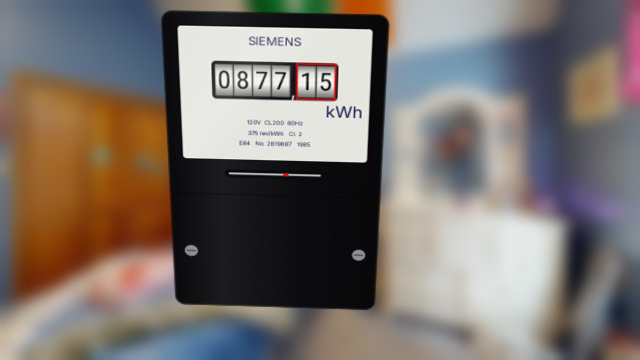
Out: value=877.15 unit=kWh
